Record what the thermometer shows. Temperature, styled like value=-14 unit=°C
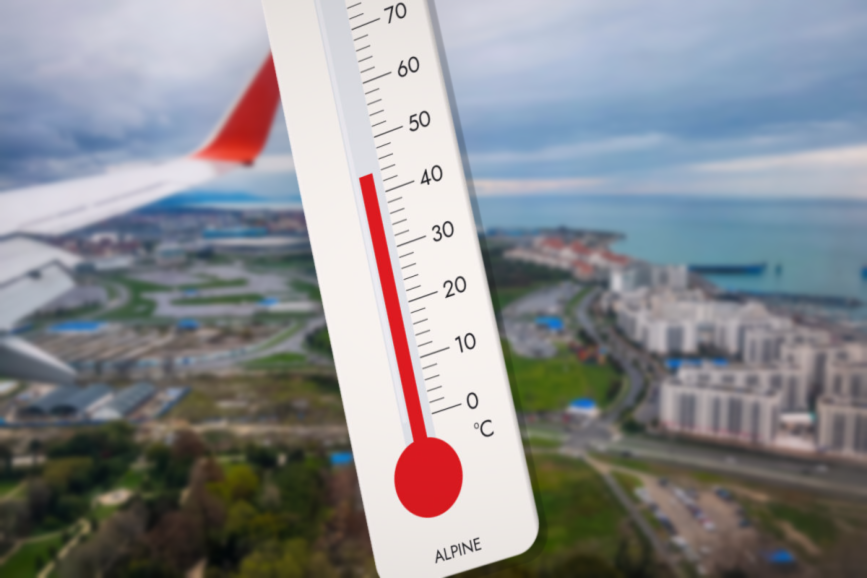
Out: value=44 unit=°C
